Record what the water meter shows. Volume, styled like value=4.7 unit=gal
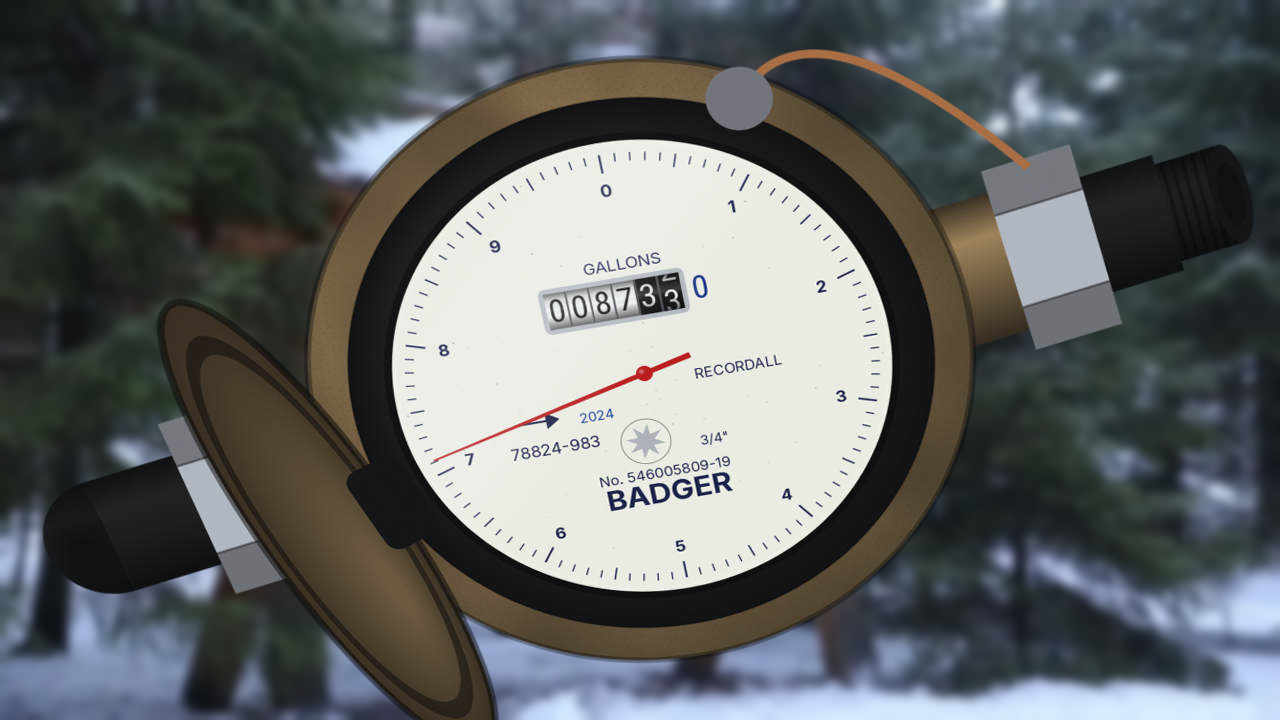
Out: value=87327.1 unit=gal
